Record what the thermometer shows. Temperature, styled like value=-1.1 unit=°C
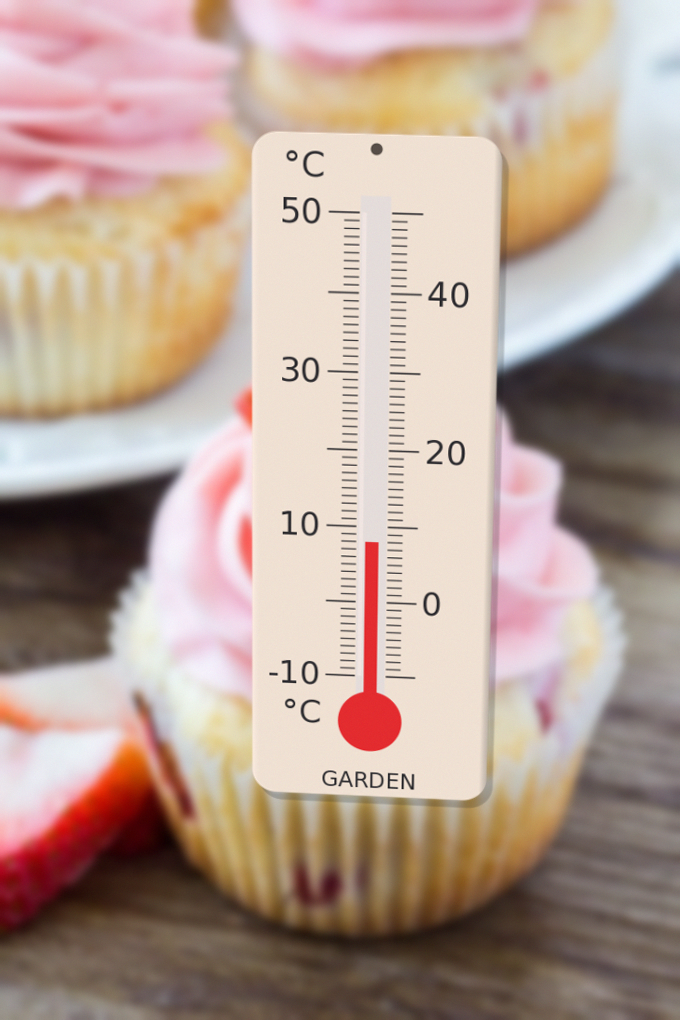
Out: value=8 unit=°C
